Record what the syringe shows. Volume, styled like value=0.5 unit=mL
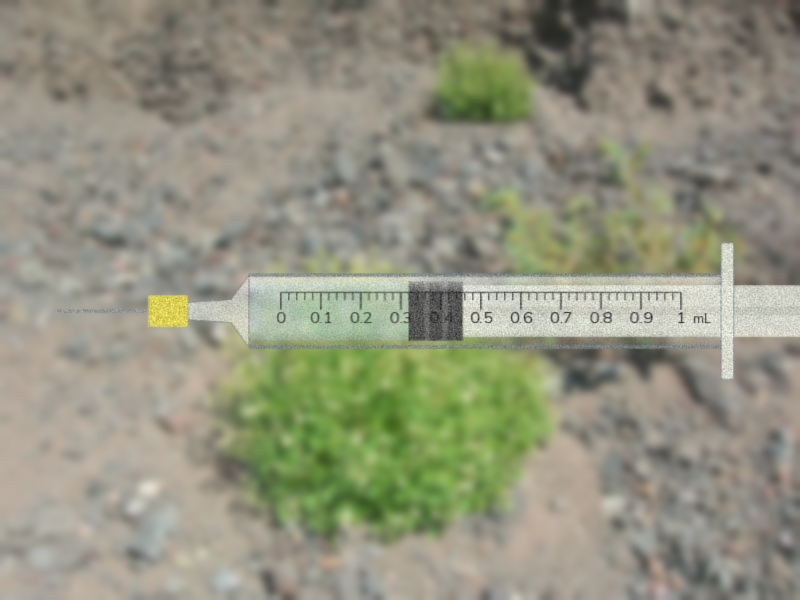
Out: value=0.32 unit=mL
